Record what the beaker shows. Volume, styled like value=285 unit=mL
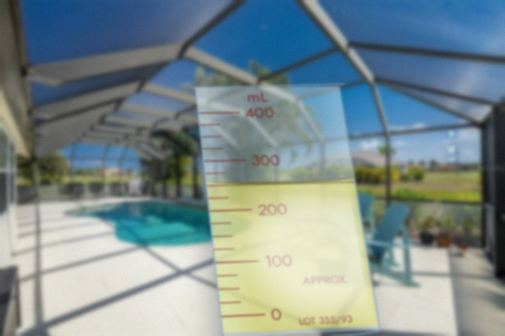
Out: value=250 unit=mL
